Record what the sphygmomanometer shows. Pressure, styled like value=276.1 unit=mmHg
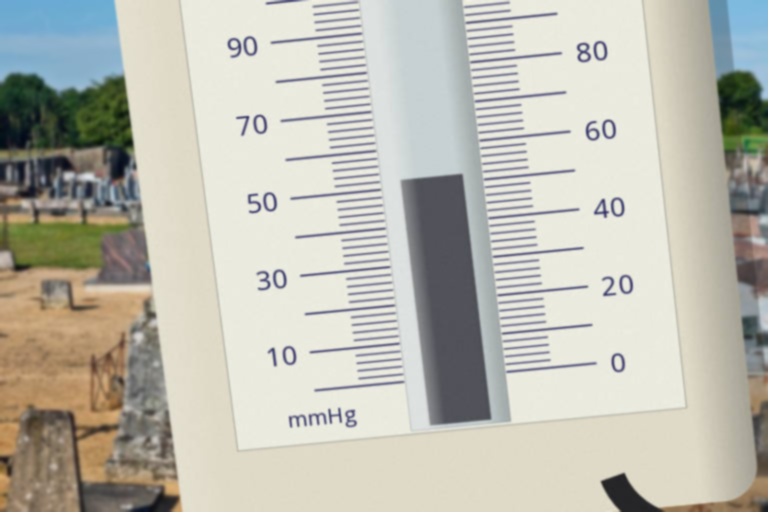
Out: value=52 unit=mmHg
